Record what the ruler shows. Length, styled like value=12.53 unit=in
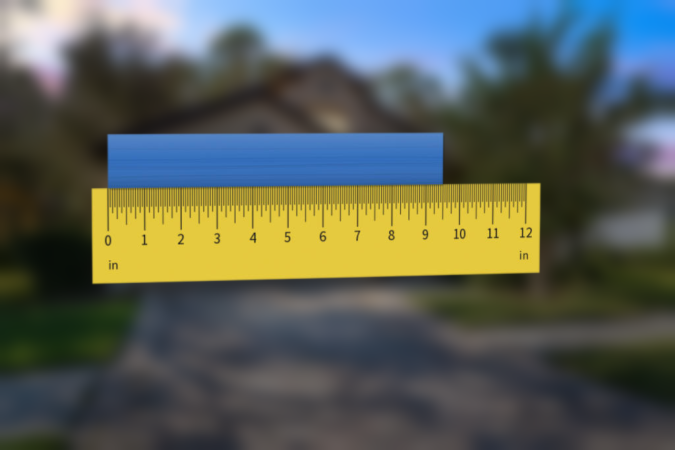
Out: value=9.5 unit=in
